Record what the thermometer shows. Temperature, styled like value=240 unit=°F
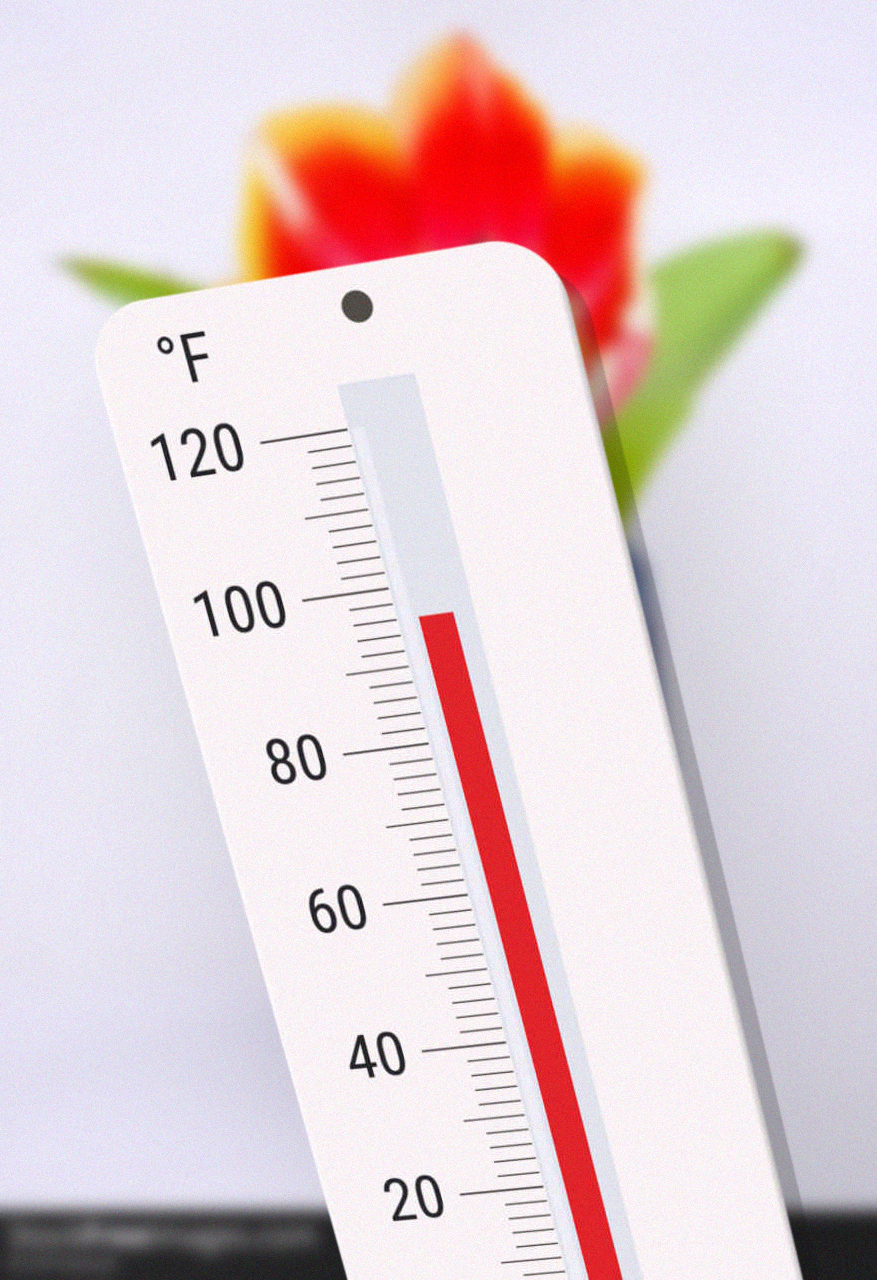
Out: value=96 unit=°F
